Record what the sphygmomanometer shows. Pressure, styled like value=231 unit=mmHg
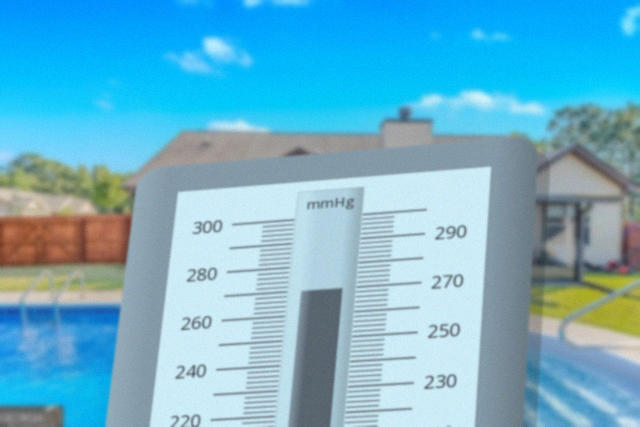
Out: value=270 unit=mmHg
